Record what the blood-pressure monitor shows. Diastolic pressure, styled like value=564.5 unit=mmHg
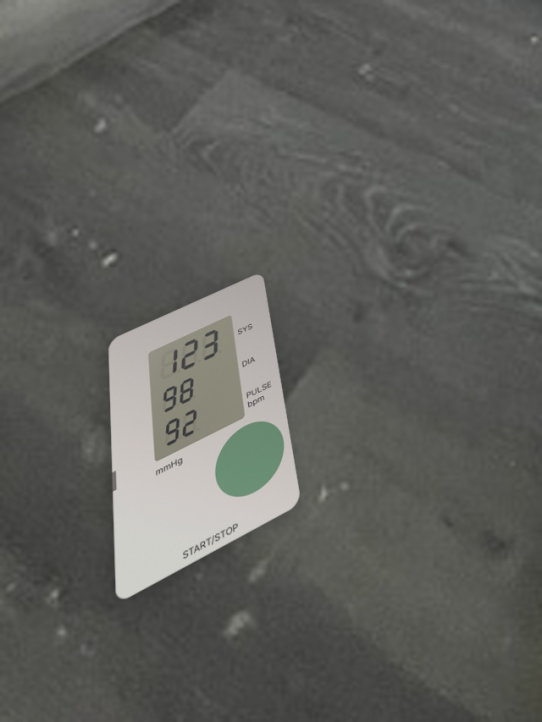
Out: value=98 unit=mmHg
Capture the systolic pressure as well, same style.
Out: value=123 unit=mmHg
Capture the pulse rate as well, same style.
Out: value=92 unit=bpm
